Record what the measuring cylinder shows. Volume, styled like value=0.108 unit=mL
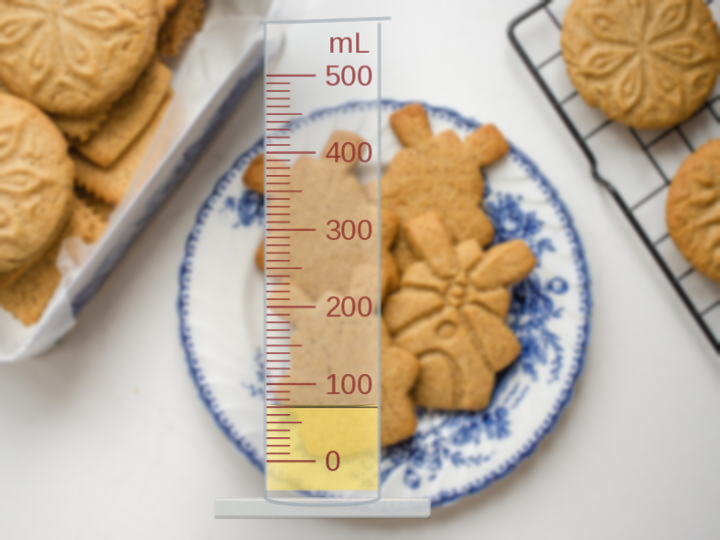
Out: value=70 unit=mL
